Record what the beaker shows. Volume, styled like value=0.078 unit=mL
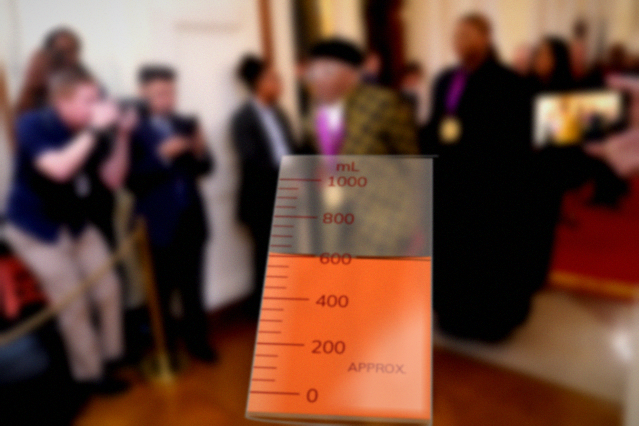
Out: value=600 unit=mL
